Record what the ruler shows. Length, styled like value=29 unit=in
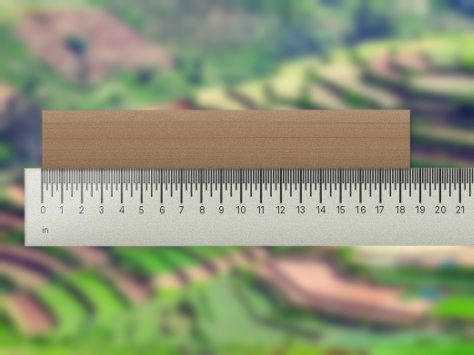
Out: value=18.5 unit=in
